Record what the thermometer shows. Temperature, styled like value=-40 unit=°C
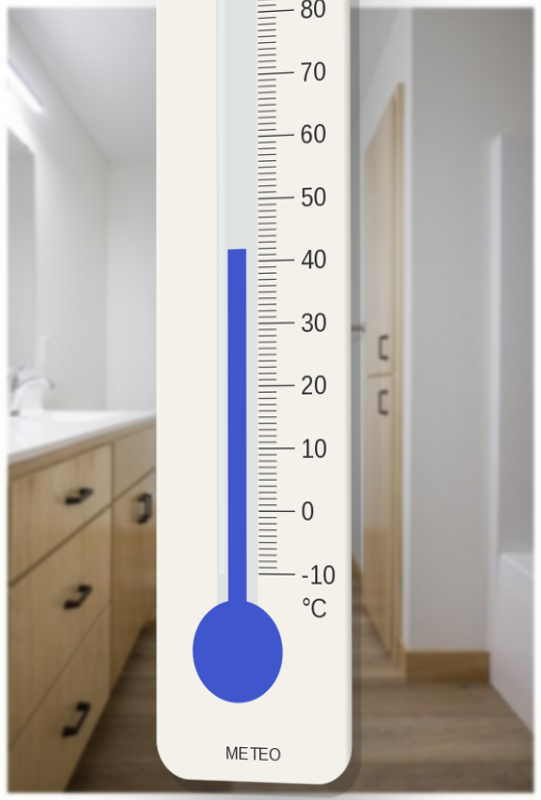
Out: value=42 unit=°C
